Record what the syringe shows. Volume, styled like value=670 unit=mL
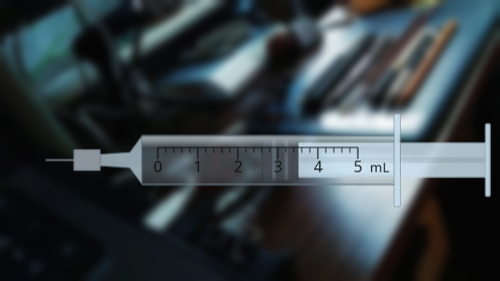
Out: value=2.6 unit=mL
